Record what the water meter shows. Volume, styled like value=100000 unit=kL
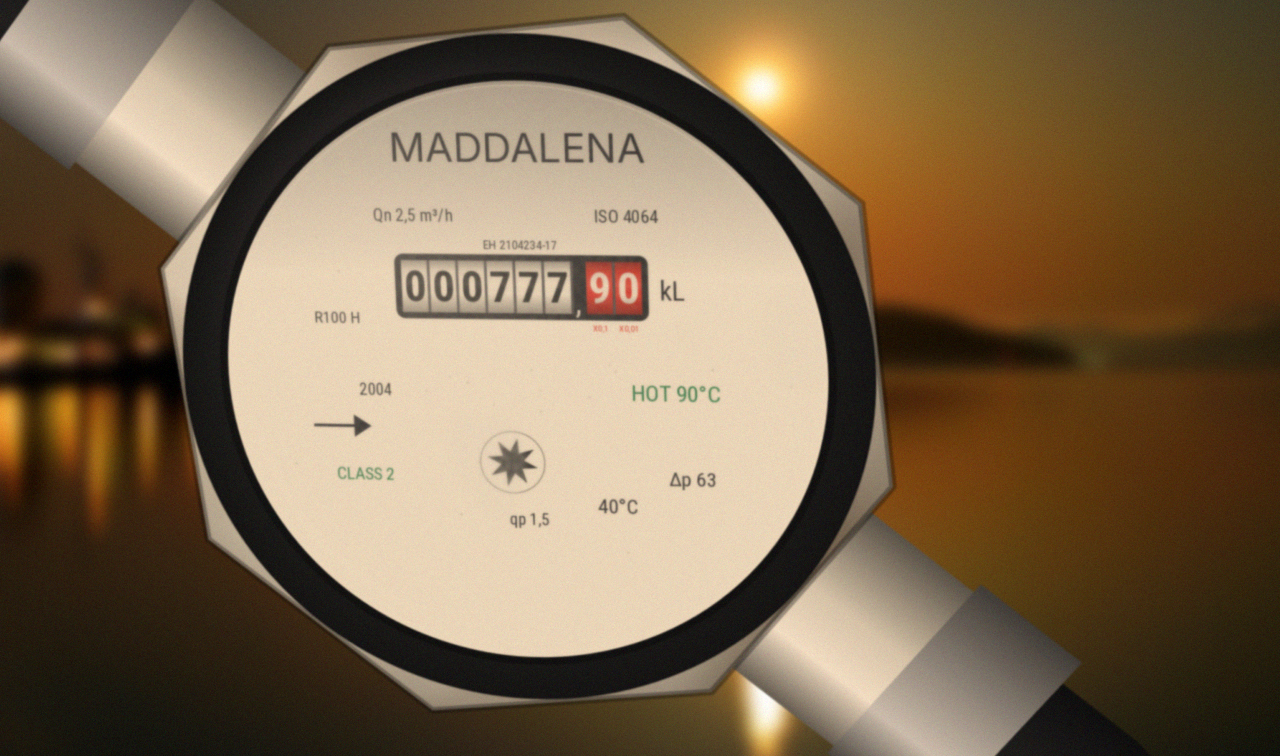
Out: value=777.90 unit=kL
